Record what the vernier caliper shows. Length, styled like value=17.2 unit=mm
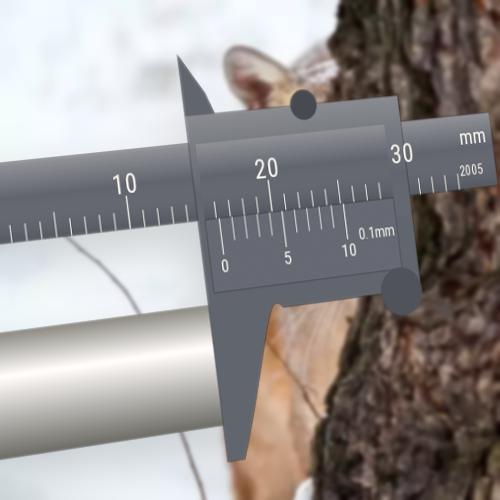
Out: value=16.2 unit=mm
